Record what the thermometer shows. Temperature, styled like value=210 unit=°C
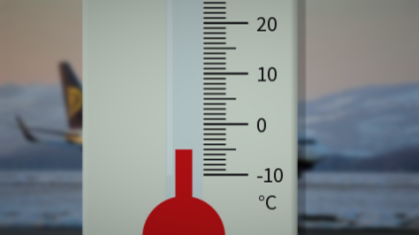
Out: value=-5 unit=°C
